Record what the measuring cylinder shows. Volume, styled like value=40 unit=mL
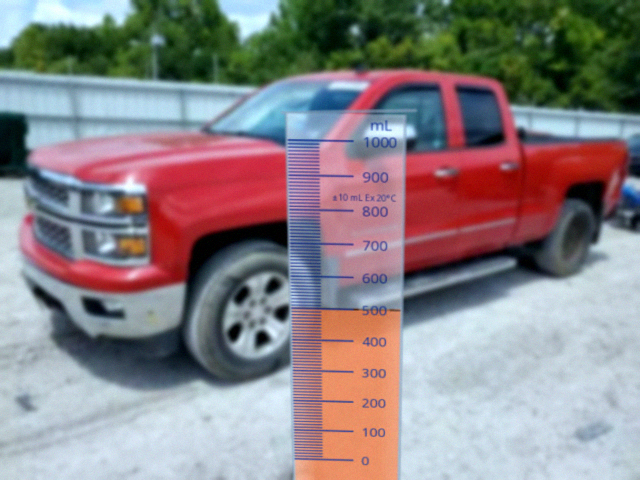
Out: value=500 unit=mL
